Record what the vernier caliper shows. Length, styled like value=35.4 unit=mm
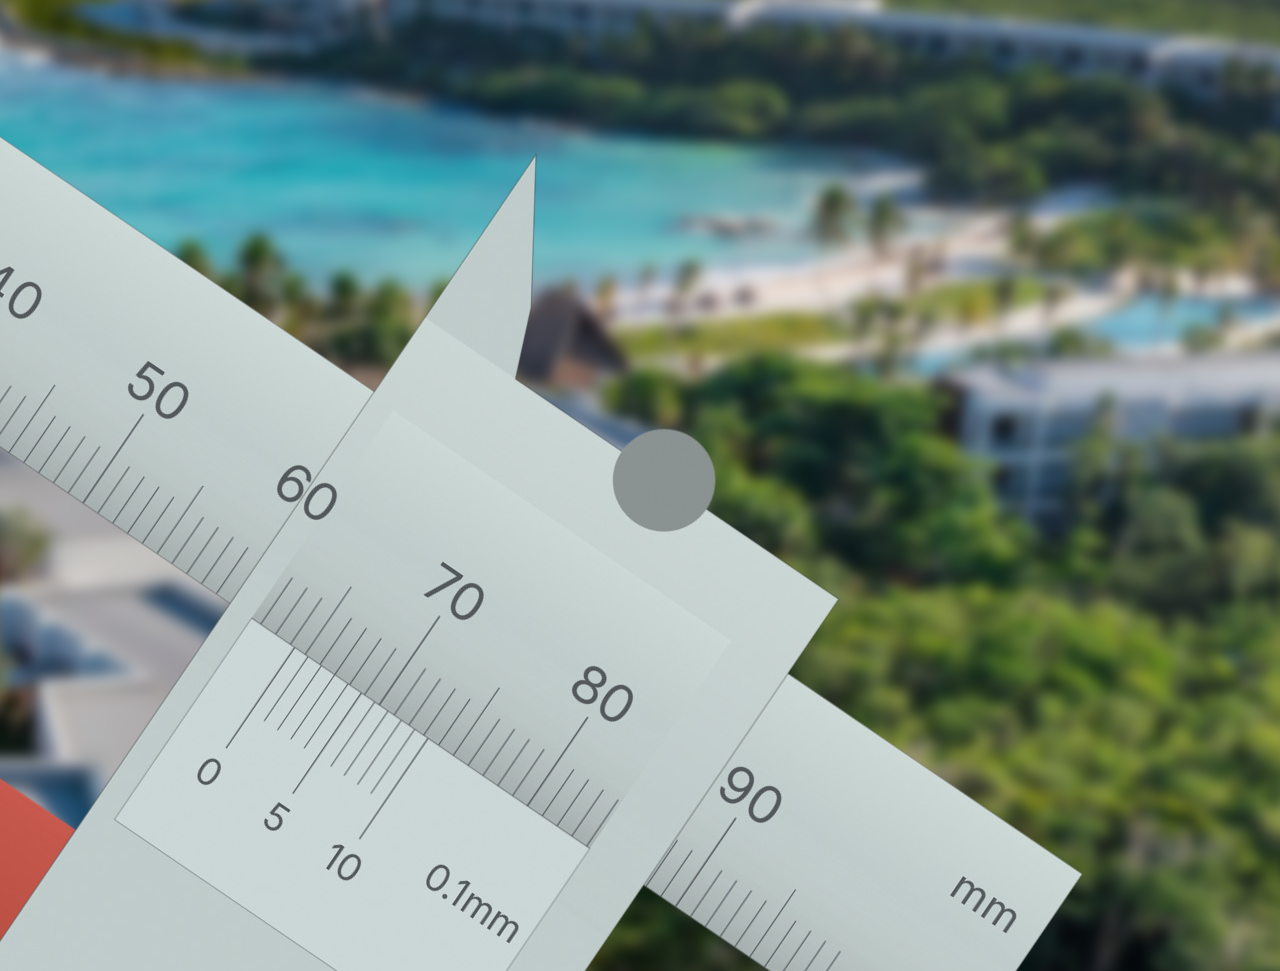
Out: value=64.3 unit=mm
